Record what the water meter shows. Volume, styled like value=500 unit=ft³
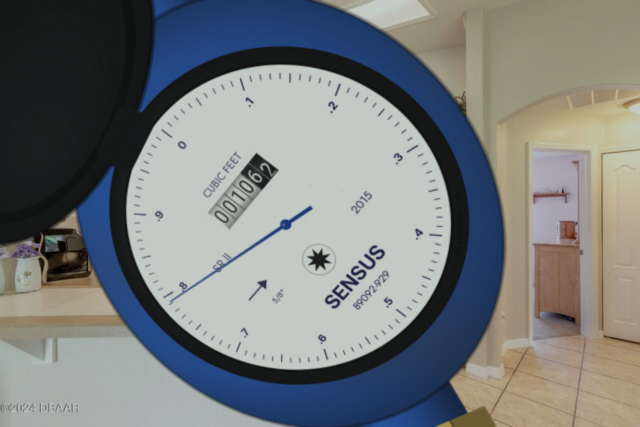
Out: value=1061.79 unit=ft³
